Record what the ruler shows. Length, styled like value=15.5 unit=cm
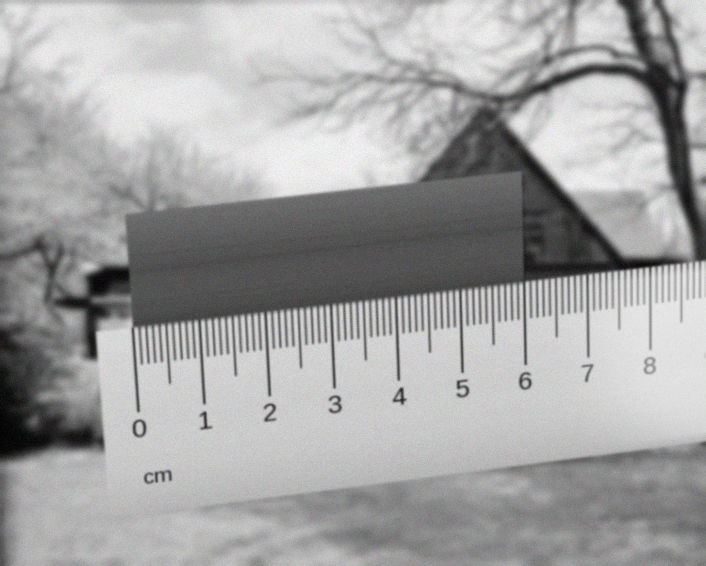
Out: value=6 unit=cm
